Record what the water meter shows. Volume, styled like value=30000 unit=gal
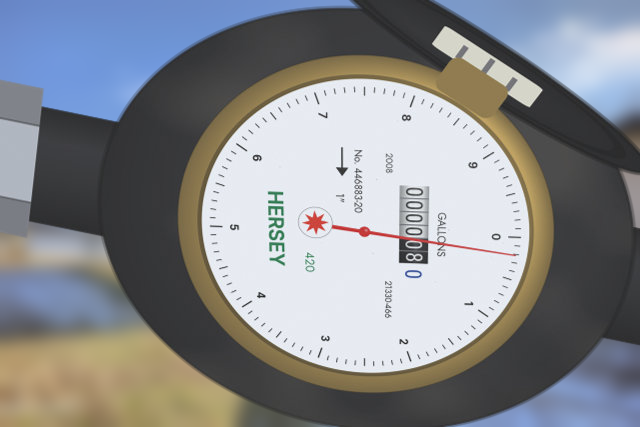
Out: value=80.2 unit=gal
